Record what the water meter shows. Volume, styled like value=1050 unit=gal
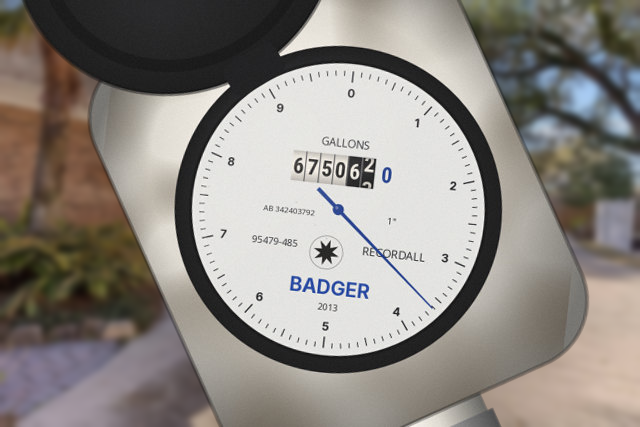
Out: value=6750623.6 unit=gal
